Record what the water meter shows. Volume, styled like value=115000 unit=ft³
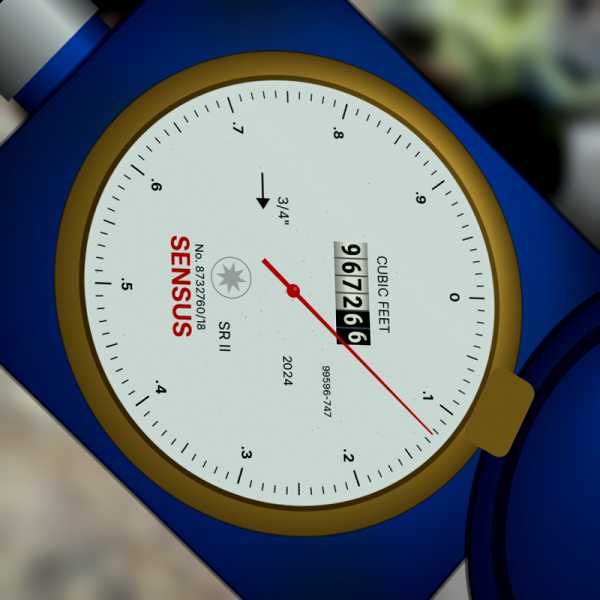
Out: value=967266.12 unit=ft³
